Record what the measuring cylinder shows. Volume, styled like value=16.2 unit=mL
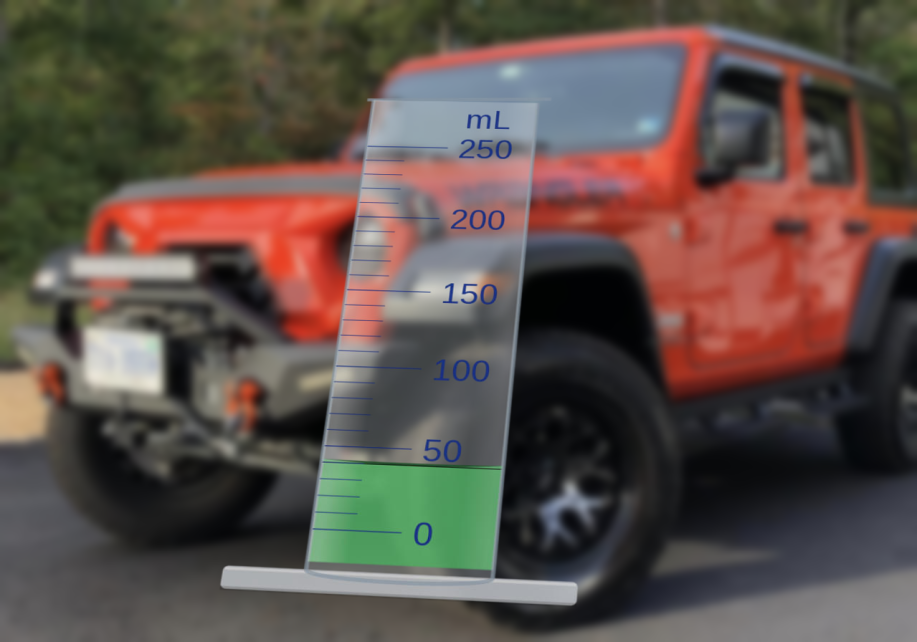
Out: value=40 unit=mL
